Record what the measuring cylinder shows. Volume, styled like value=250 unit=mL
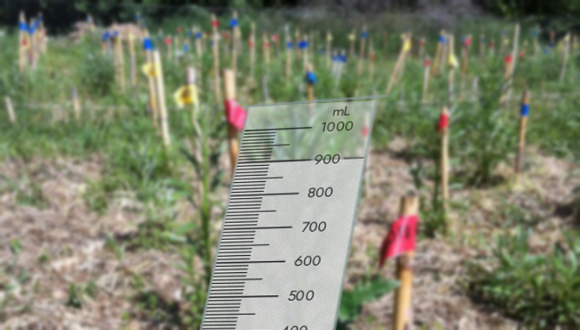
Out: value=900 unit=mL
